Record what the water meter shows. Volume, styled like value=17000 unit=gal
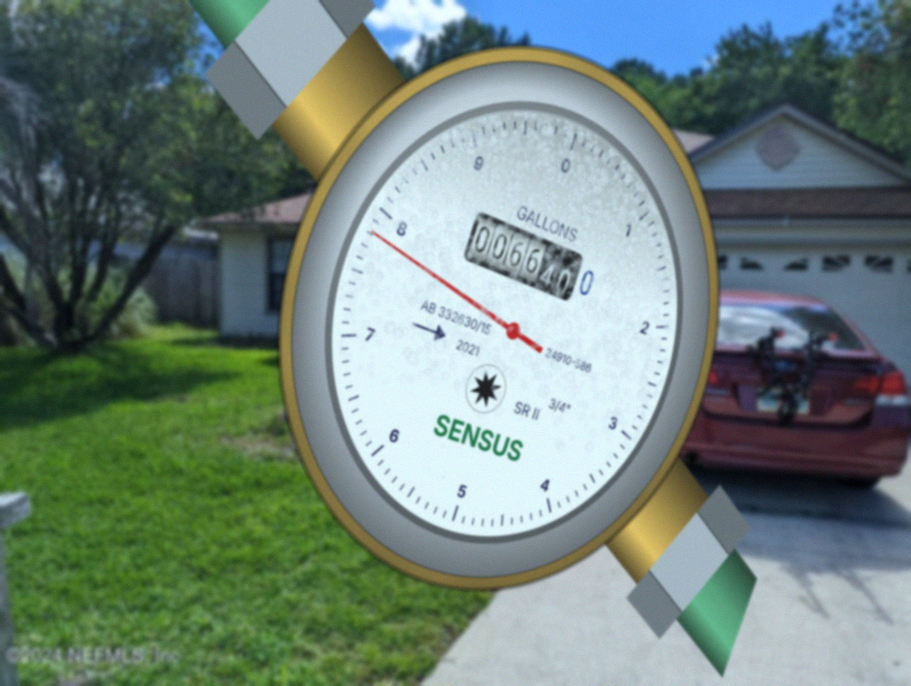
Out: value=66397.8 unit=gal
